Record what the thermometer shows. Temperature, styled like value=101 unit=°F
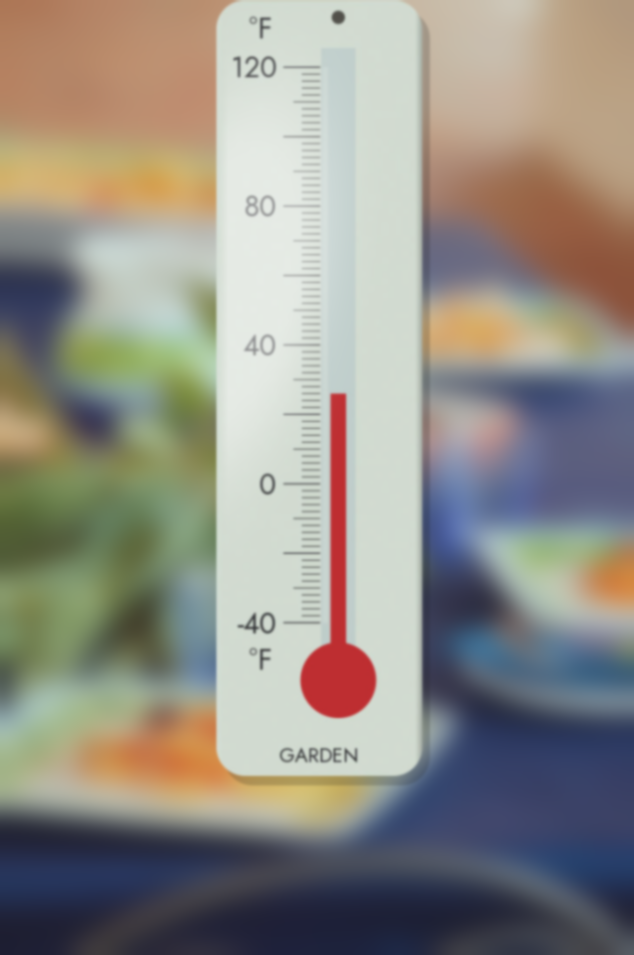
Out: value=26 unit=°F
